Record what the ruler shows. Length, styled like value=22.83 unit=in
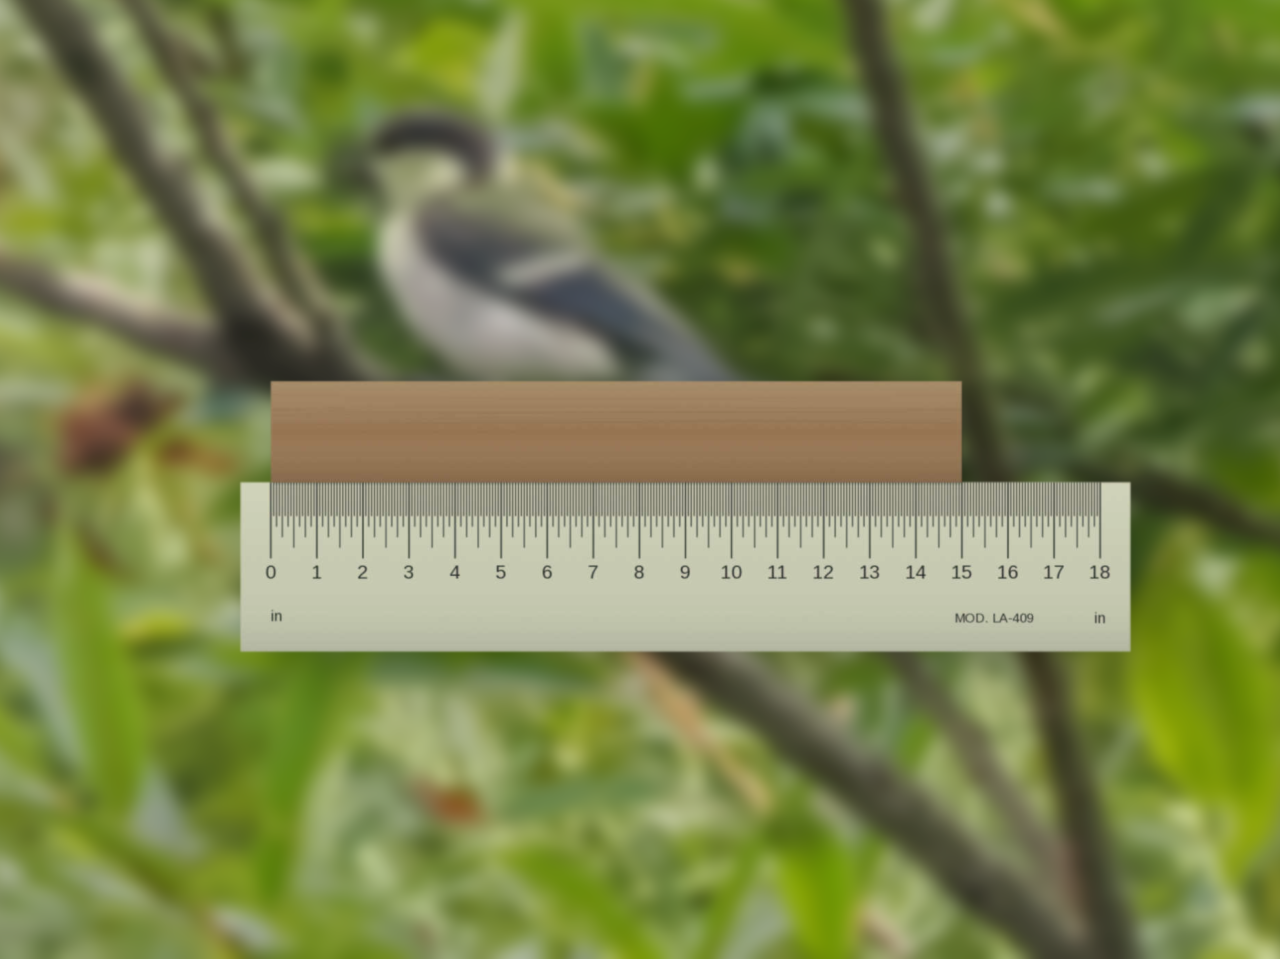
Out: value=15 unit=in
